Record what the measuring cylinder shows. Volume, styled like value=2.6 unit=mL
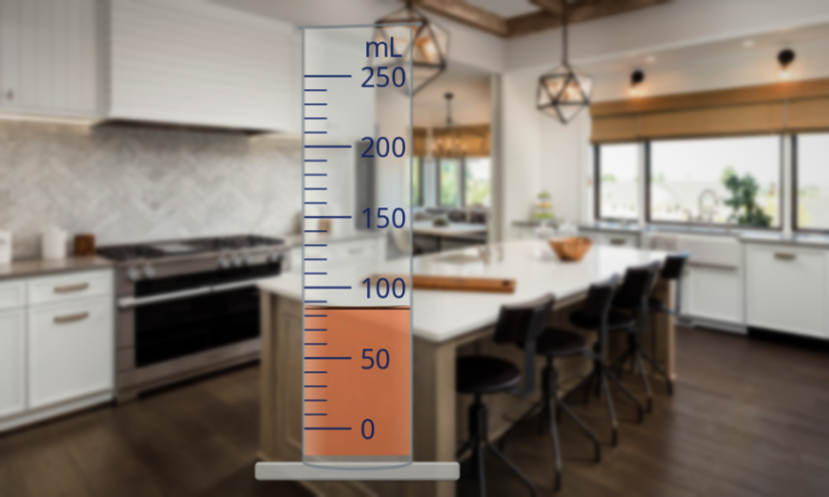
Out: value=85 unit=mL
